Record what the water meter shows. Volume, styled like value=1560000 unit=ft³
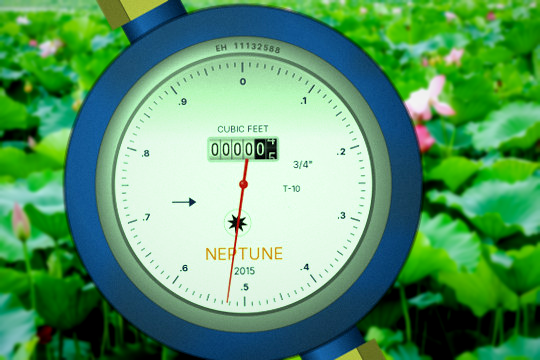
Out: value=4.52 unit=ft³
